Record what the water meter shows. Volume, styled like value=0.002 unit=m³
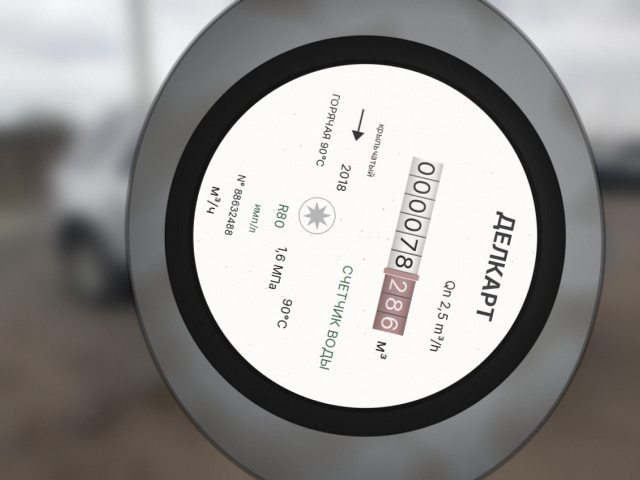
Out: value=78.286 unit=m³
